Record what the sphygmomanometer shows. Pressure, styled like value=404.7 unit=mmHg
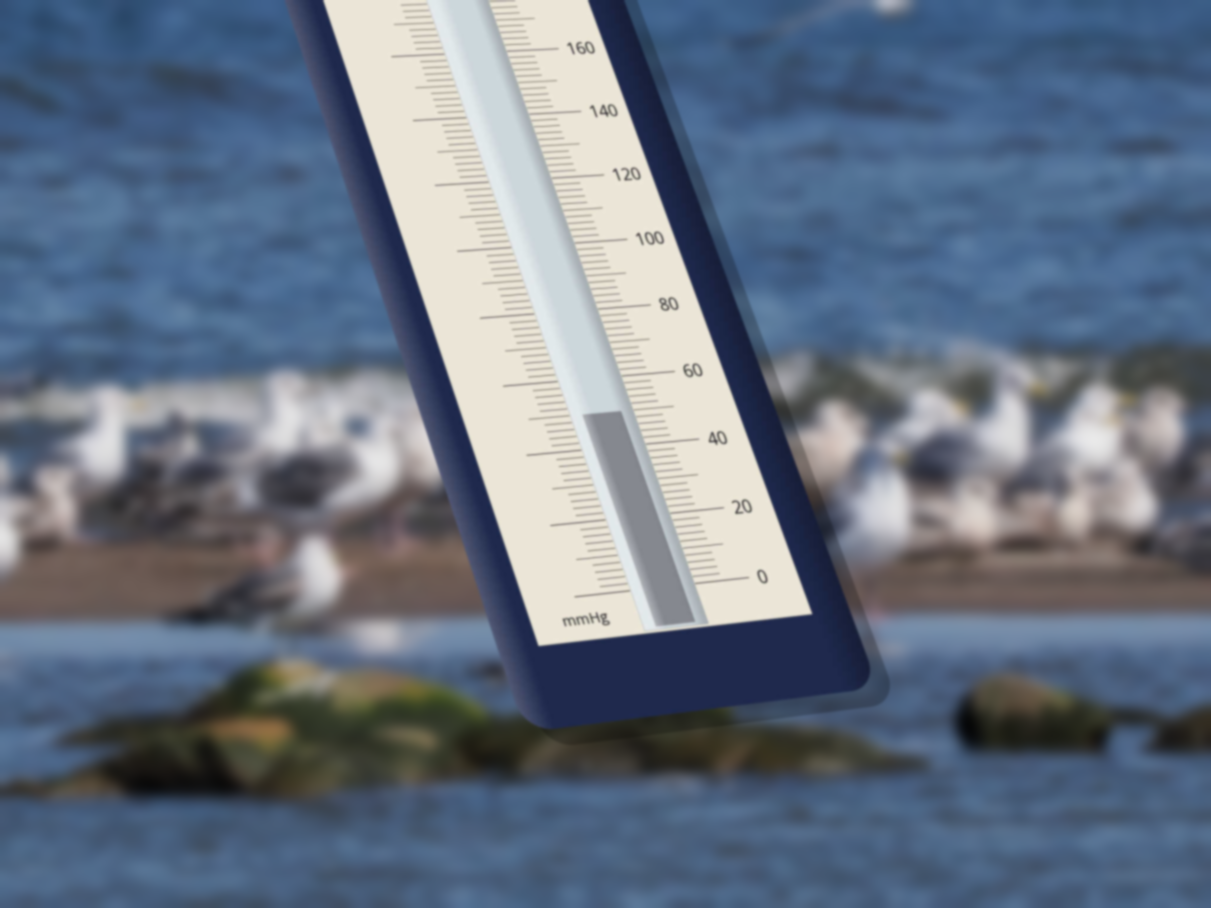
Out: value=50 unit=mmHg
